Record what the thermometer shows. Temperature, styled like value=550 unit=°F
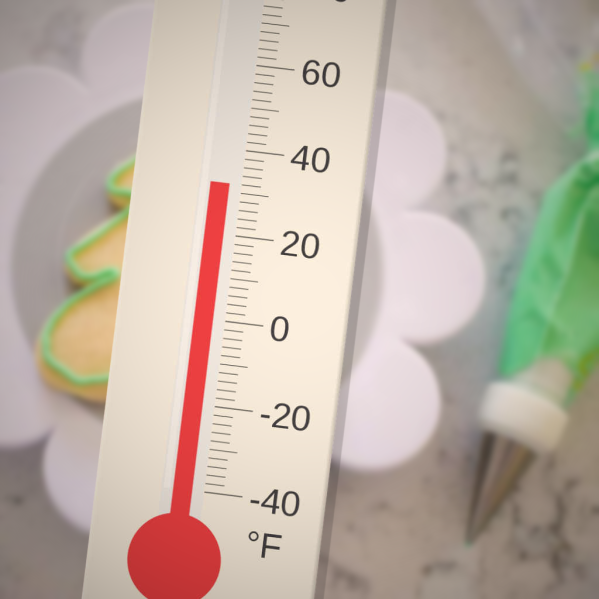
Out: value=32 unit=°F
